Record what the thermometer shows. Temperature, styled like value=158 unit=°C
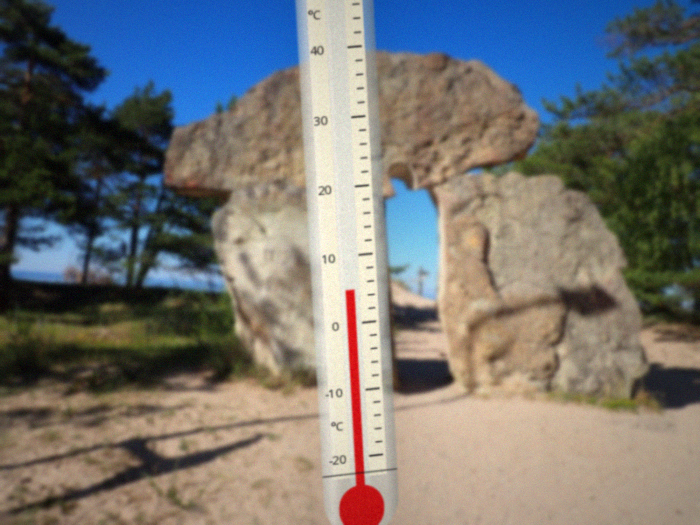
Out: value=5 unit=°C
